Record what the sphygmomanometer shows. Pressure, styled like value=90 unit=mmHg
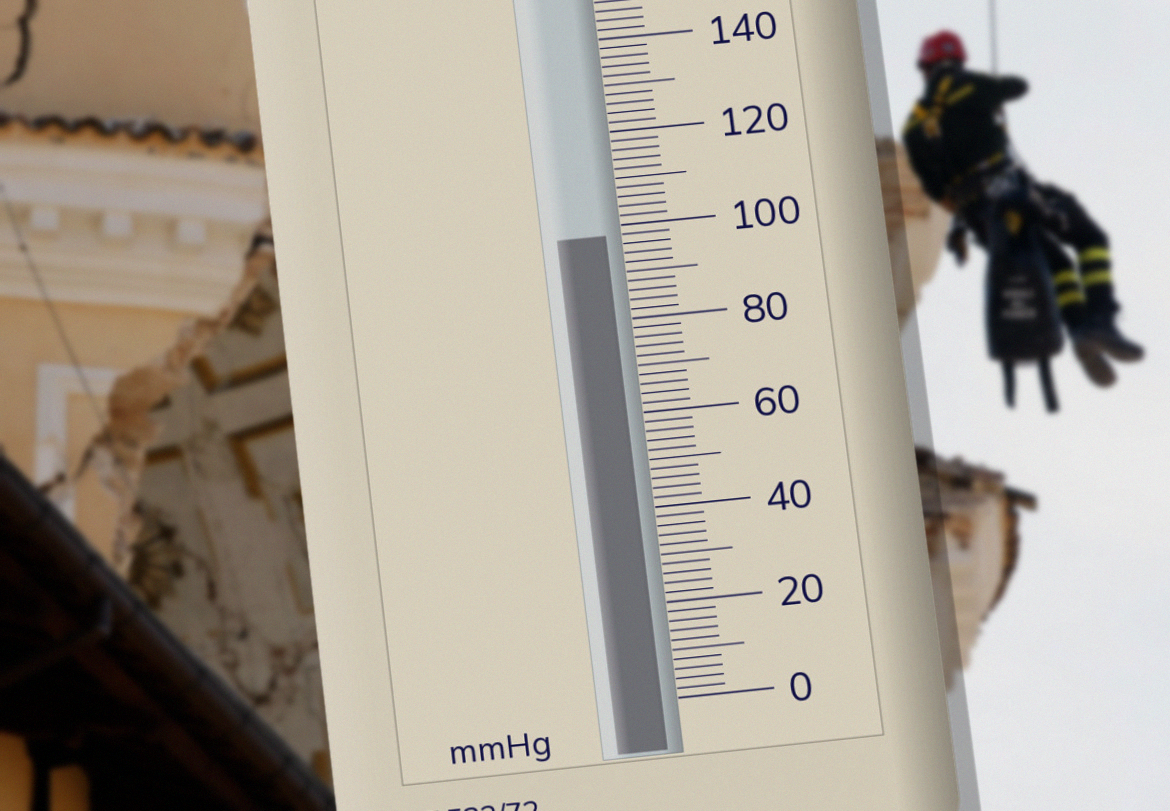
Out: value=98 unit=mmHg
